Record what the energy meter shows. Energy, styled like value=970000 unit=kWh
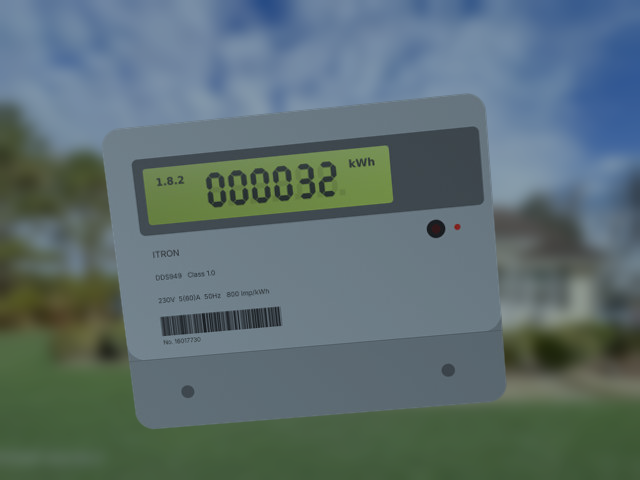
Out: value=32 unit=kWh
